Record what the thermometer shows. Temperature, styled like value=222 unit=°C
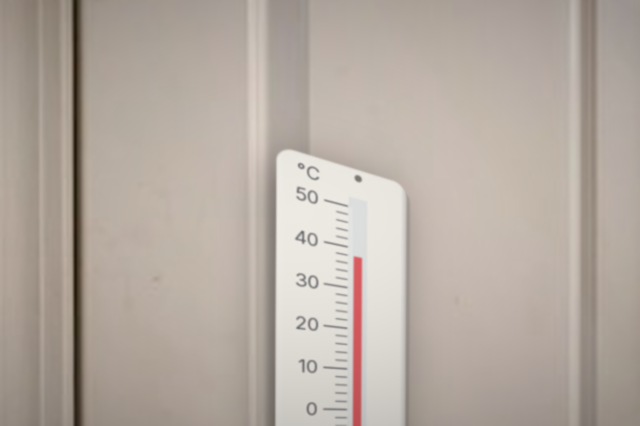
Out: value=38 unit=°C
